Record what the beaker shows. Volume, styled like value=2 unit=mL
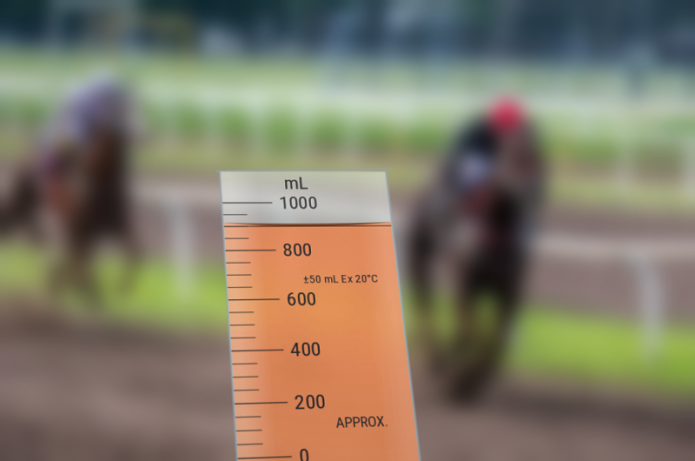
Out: value=900 unit=mL
